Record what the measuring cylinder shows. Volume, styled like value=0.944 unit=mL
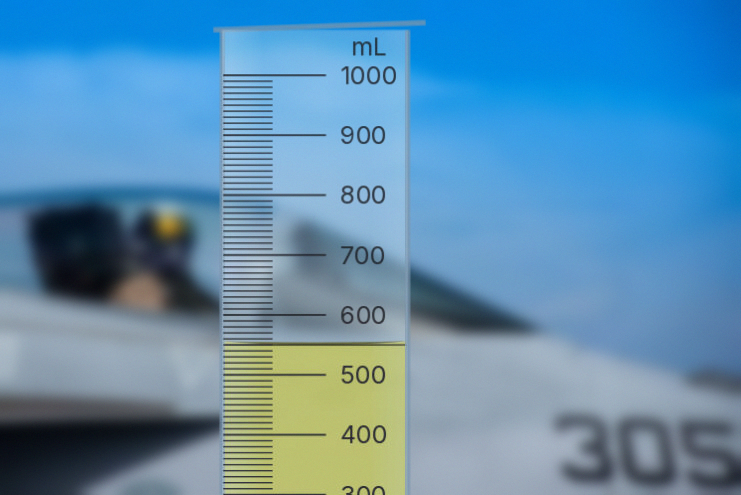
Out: value=550 unit=mL
